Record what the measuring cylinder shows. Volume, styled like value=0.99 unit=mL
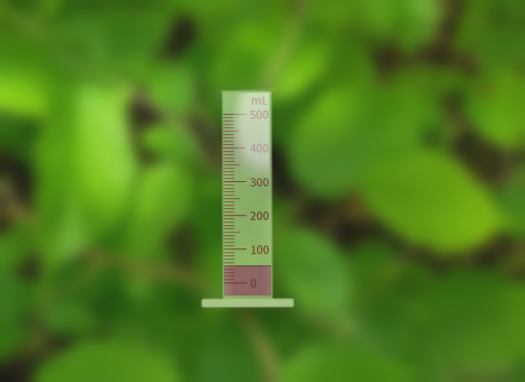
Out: value=50 unit=mL
